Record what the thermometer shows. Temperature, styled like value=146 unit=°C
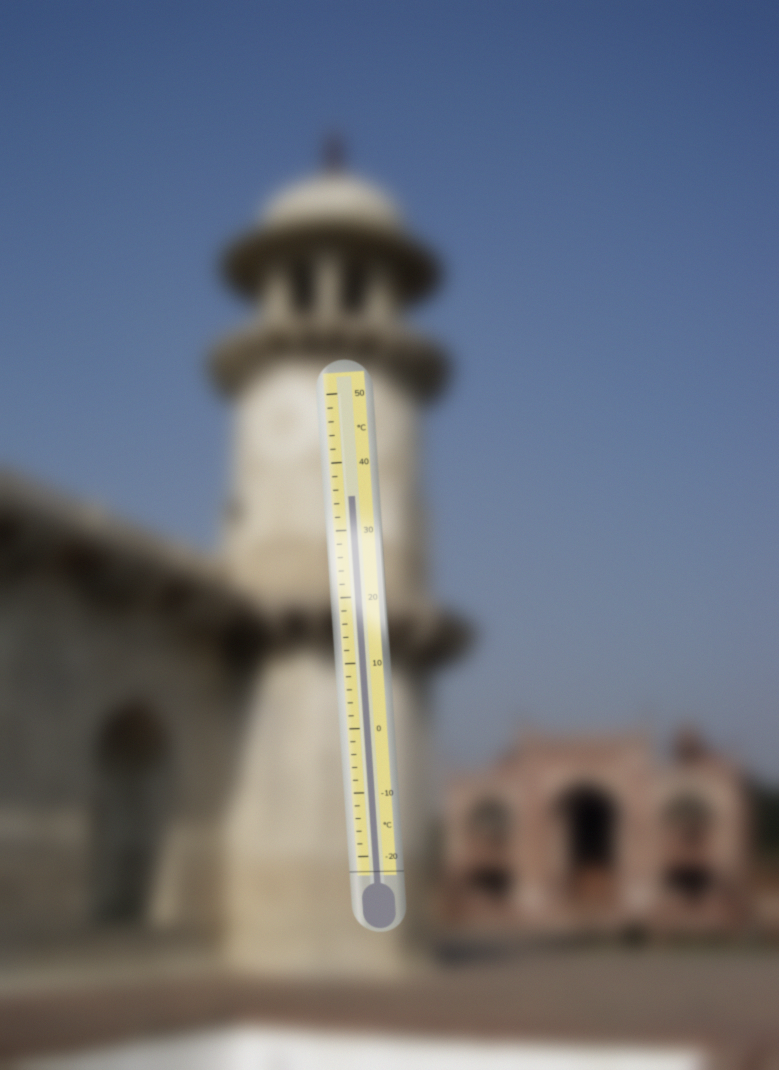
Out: value=35 unit=°C
